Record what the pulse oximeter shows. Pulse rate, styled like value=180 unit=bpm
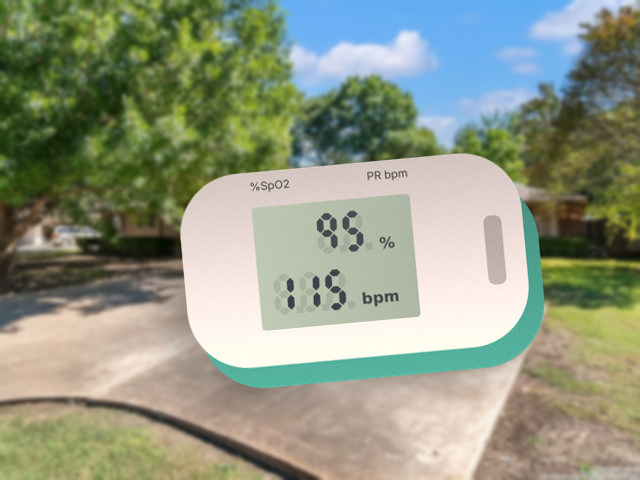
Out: value=115 unit=bpm
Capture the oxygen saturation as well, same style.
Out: value=95 unit=%
